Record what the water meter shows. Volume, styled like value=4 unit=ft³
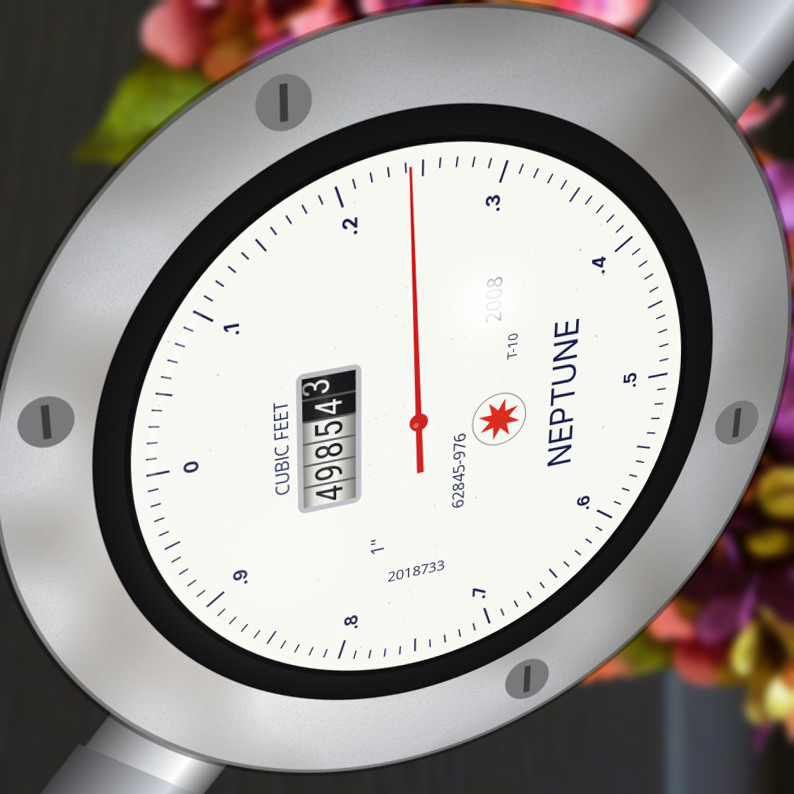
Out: value=498543.24 unit=ft³
